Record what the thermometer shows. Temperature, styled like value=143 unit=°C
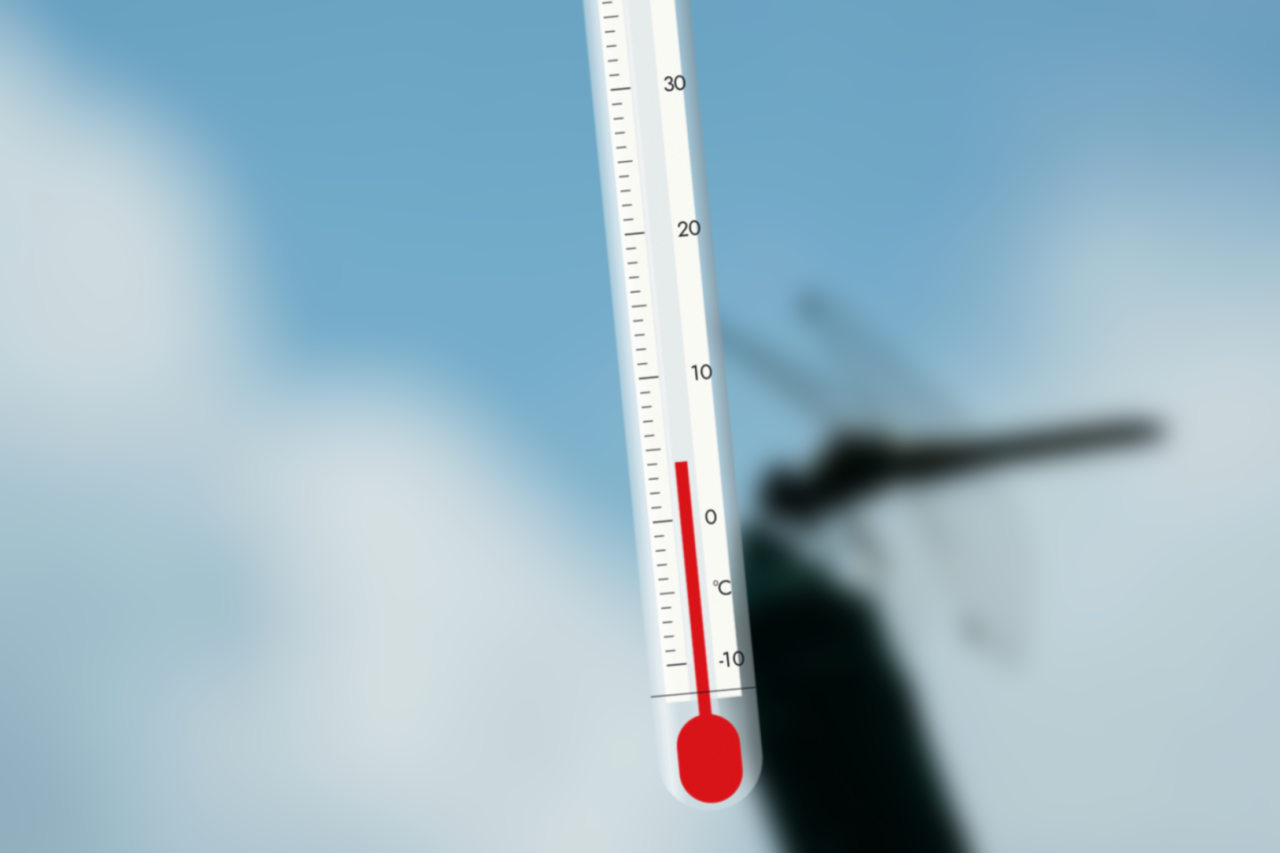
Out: value=4 unit=°C
